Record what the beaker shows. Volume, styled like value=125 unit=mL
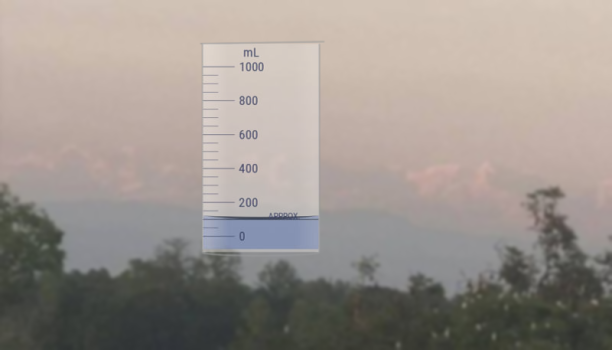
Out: value=100 unit=mL
